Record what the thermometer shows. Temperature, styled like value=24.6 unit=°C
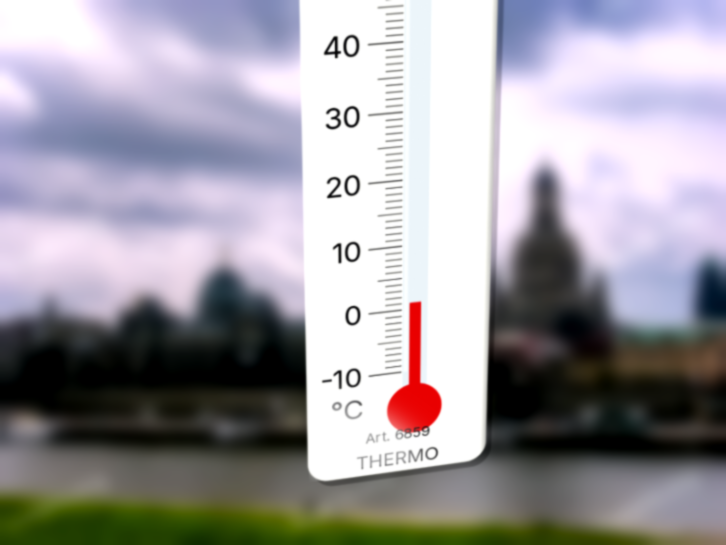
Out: value=1 unit=°C
